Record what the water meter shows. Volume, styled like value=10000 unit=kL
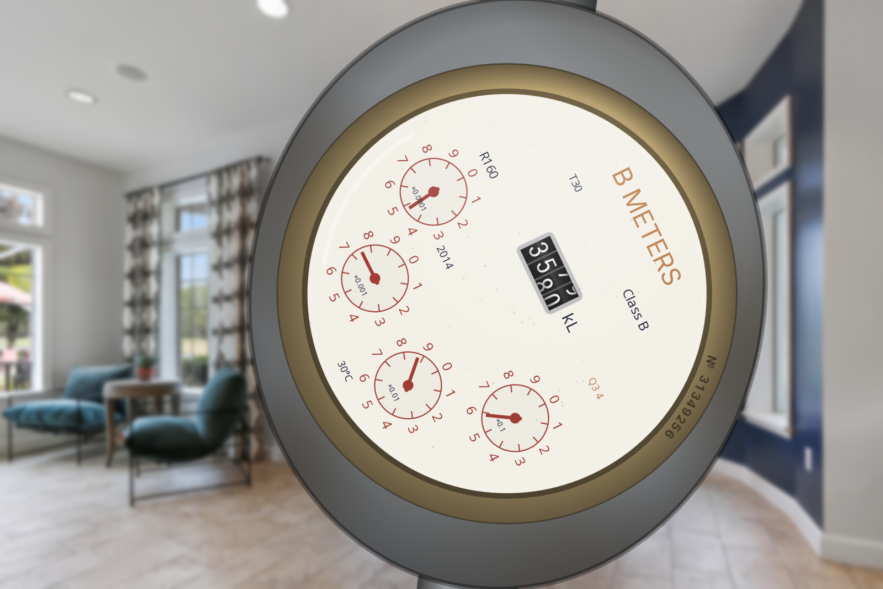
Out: value=3579.5874 unit=kL
